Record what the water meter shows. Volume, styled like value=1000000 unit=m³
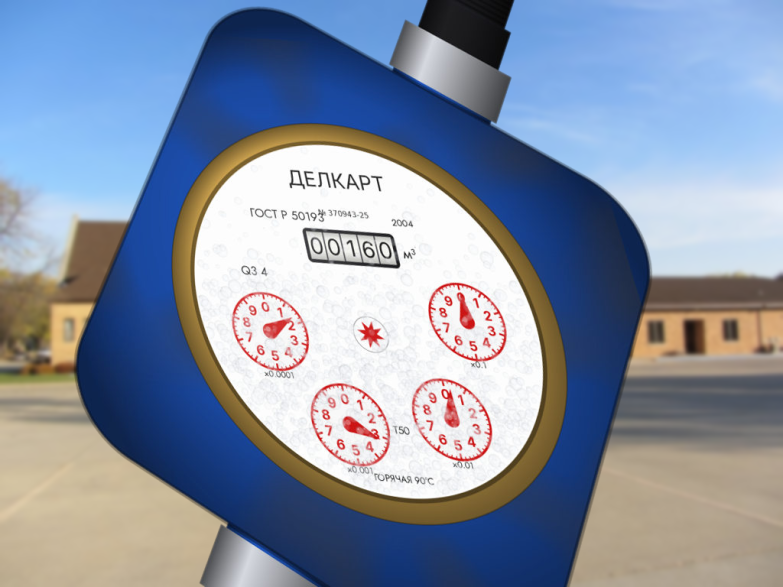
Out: value=160.0031 unit=m³
